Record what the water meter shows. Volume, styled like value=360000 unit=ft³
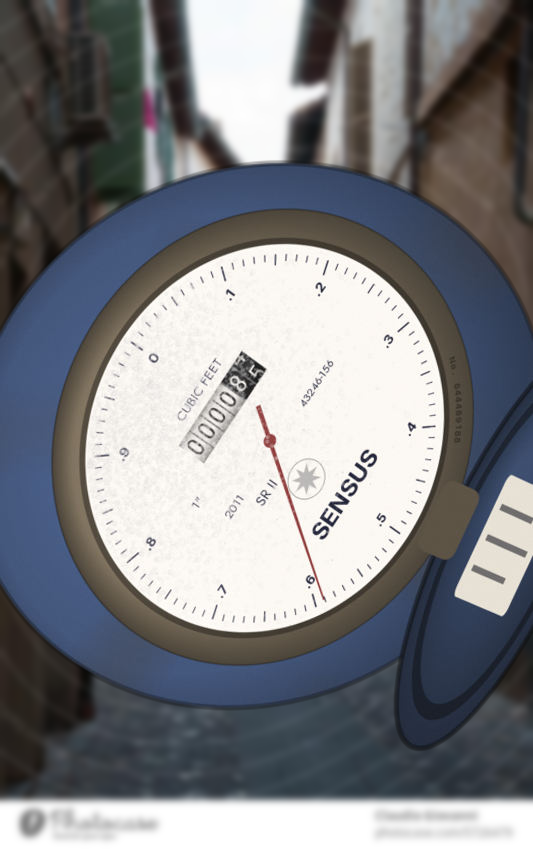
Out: value=84.59 unit=ft³
